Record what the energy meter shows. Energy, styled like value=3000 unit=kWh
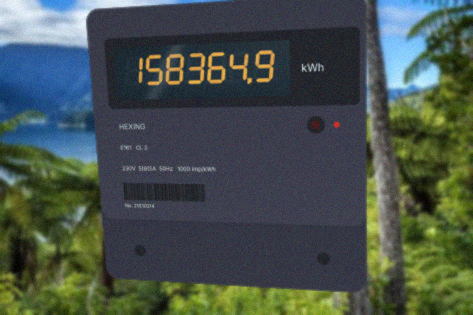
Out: value=158364.9 unit=kWh
